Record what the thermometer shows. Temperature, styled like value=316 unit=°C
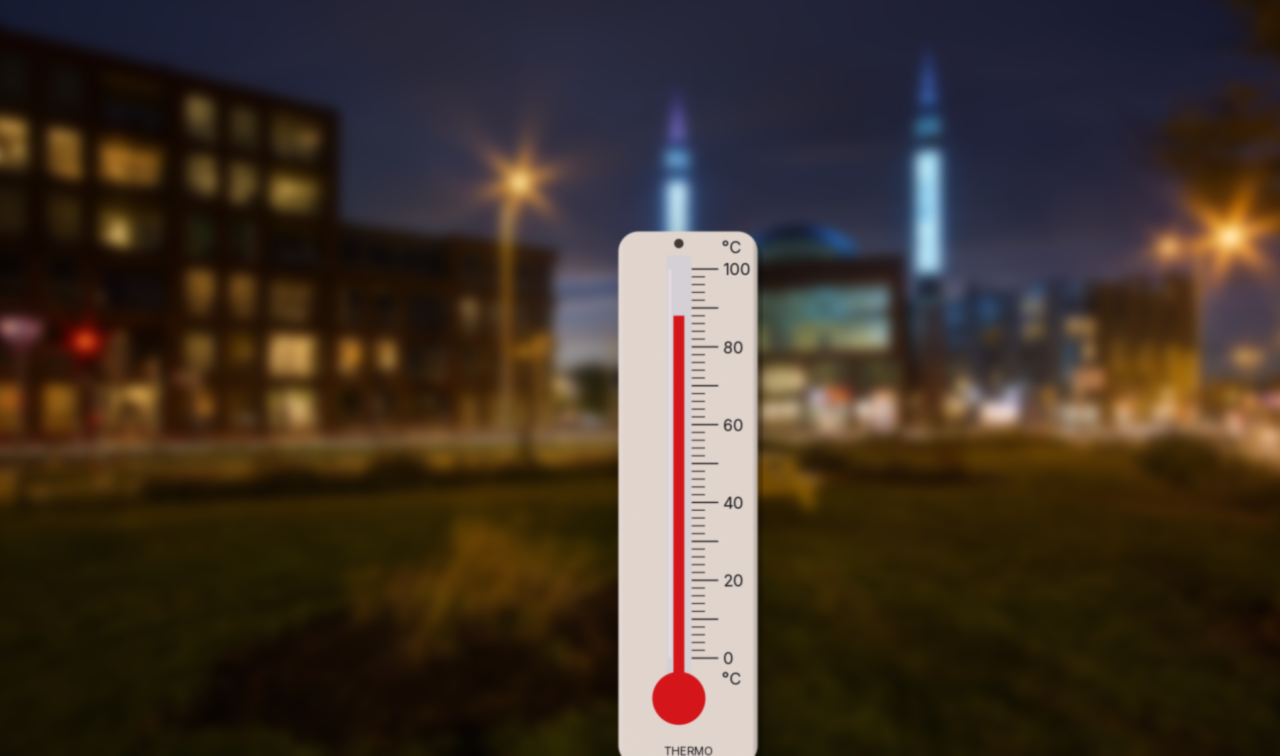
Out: value=88 unit=°C
